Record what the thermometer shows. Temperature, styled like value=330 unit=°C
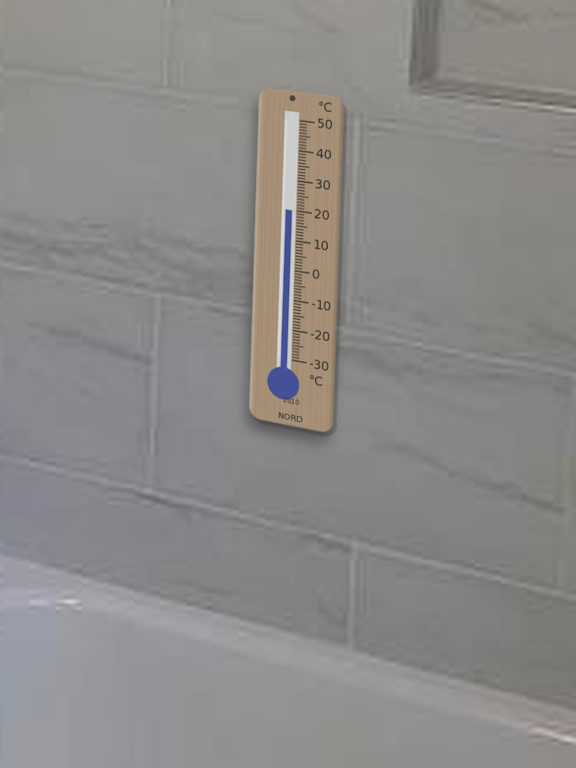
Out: value=20 unit=°C
